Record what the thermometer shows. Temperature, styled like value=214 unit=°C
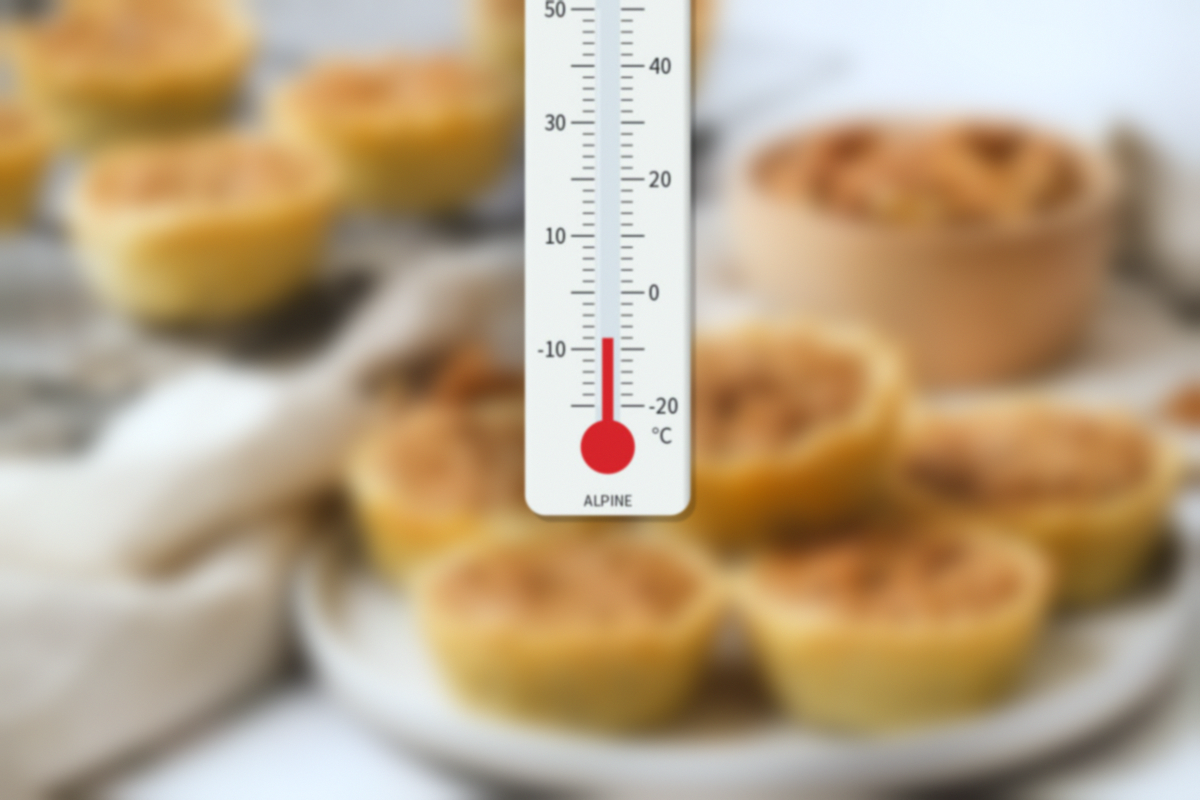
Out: value=-8 unit=°C
